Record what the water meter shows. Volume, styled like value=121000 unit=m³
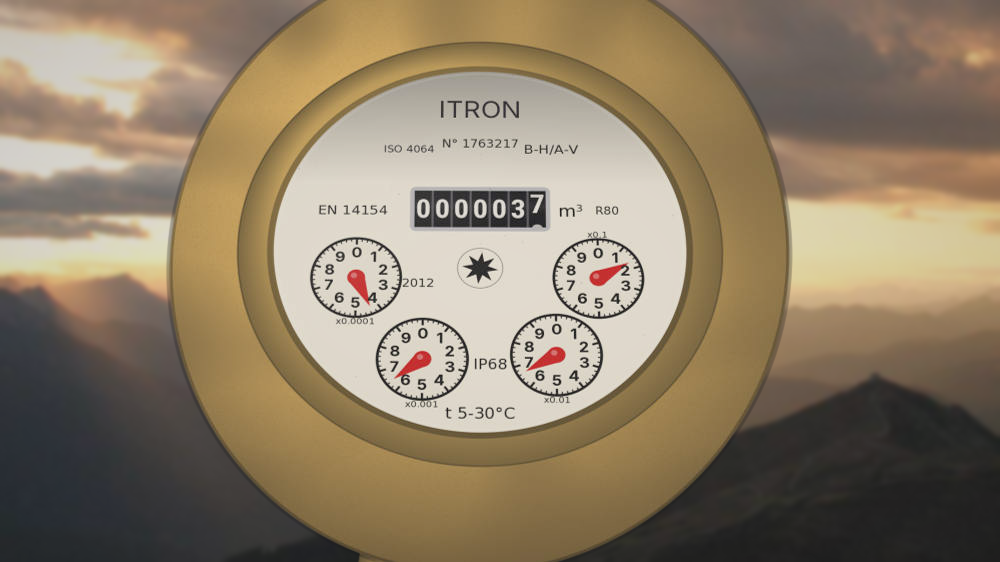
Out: value=37.1664 unit=m³
